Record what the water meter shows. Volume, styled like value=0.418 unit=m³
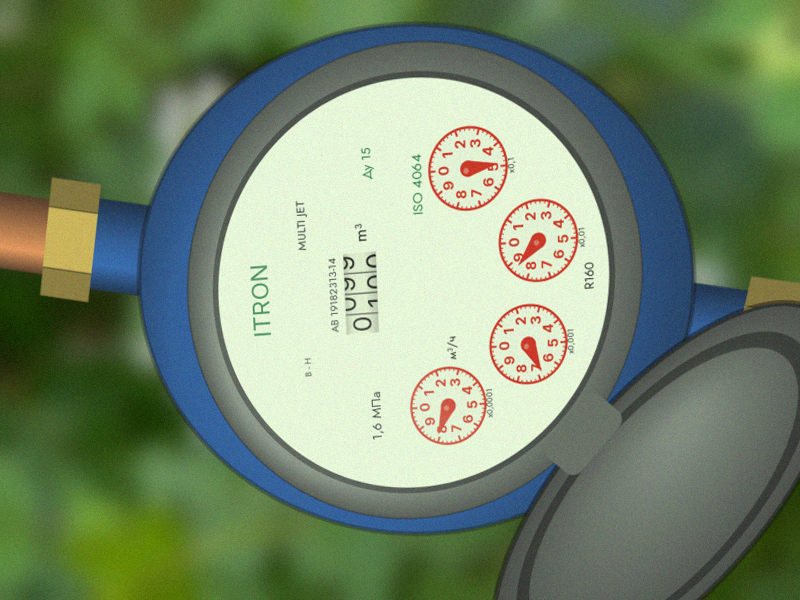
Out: value=99.4868 unit=m³
